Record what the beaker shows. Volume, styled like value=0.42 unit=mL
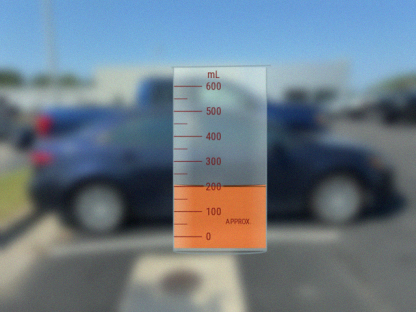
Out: value=200 unit=mL
